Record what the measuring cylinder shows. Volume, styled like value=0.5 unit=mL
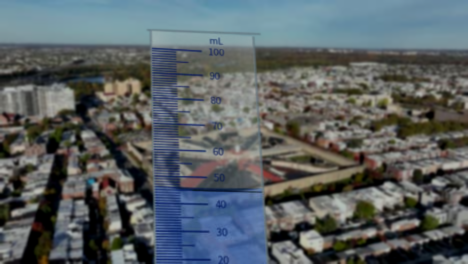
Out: value=45 unit=mL
